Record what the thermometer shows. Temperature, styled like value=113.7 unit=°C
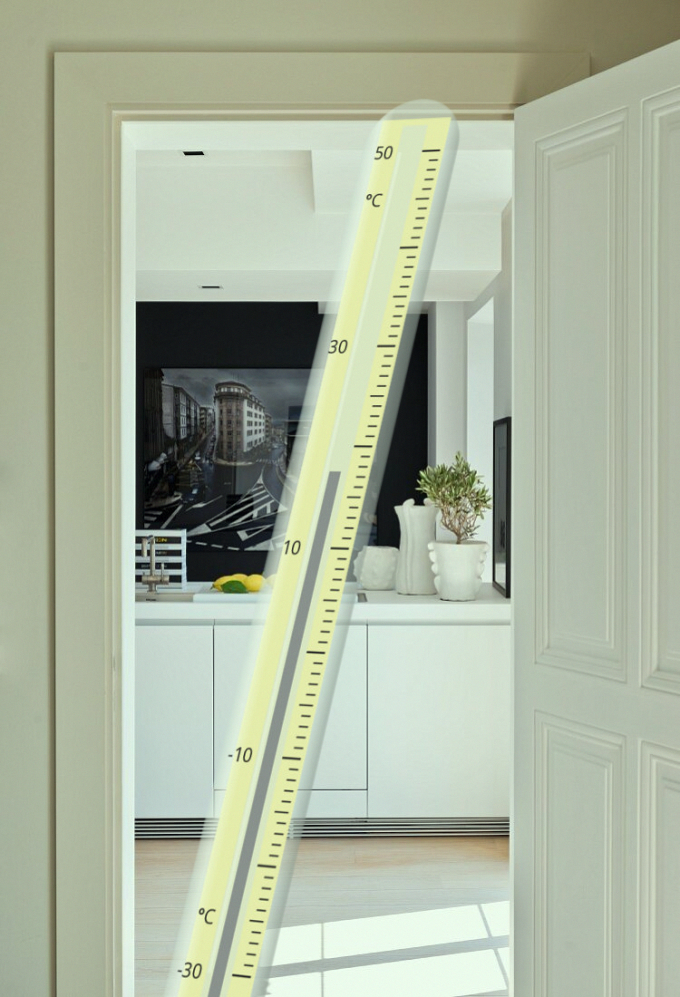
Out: value=17.5 unit=°C
